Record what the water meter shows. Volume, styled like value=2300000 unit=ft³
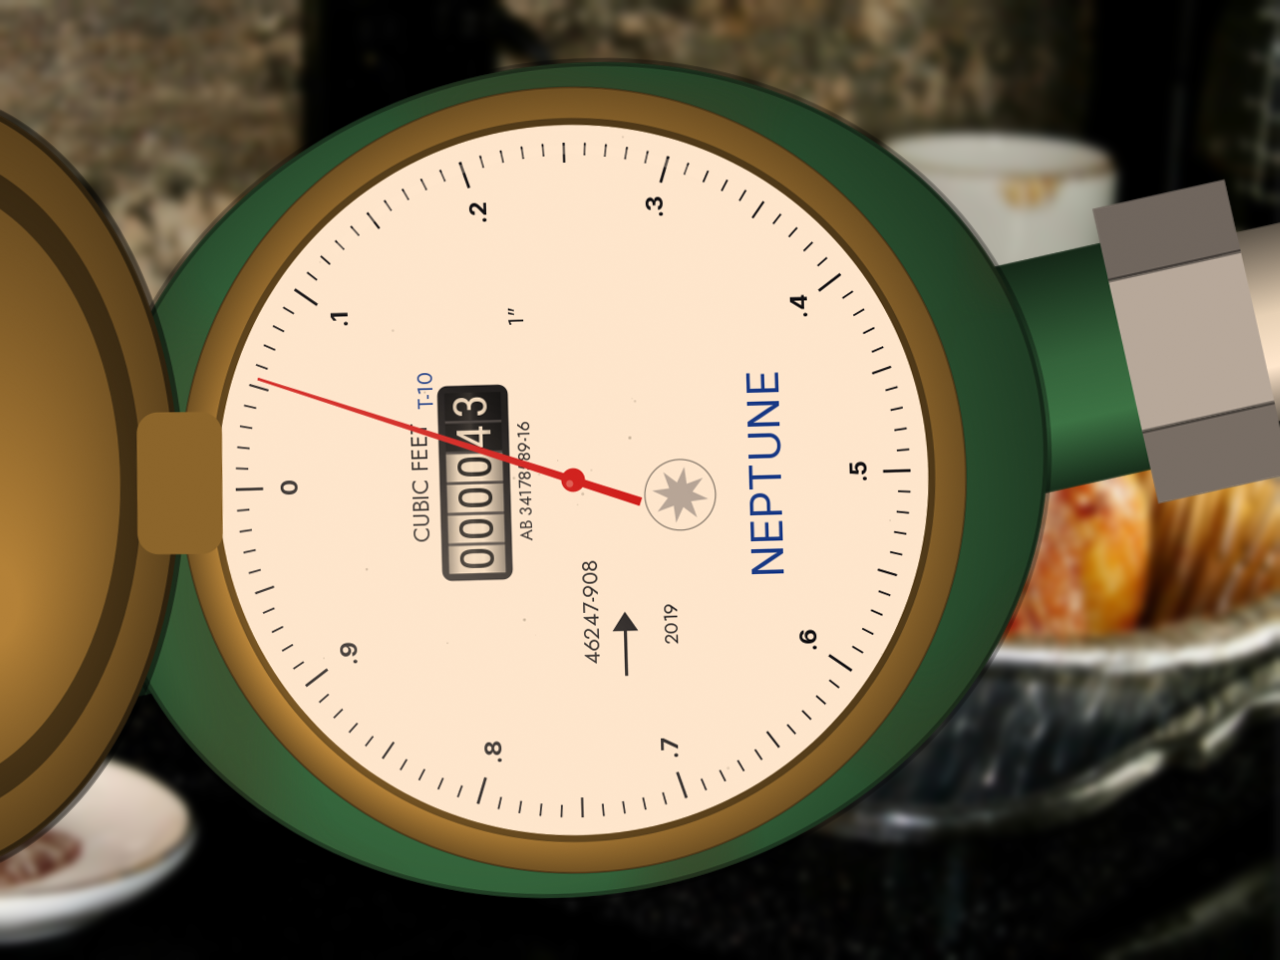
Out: value=43.05 unit=ft³
